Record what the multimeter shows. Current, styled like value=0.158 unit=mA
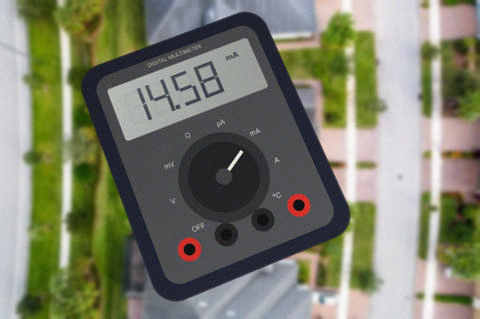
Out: value=14.58 unit=mA
